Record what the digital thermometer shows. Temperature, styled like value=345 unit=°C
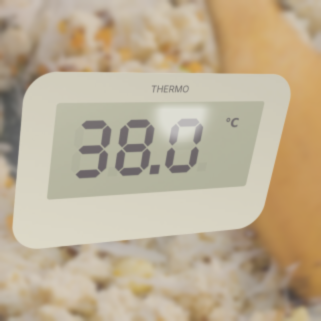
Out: value=38.0 unit=°C
